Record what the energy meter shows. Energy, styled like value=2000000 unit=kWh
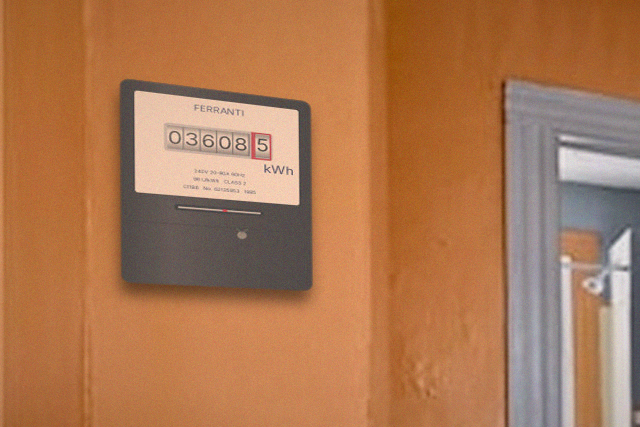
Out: value=3608.5 unit=kWh
